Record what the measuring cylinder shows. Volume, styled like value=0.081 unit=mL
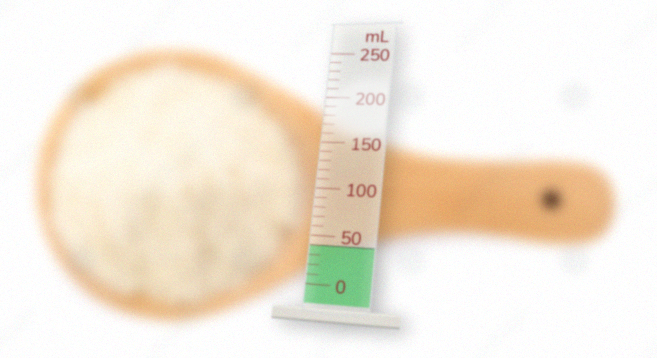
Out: value=40 unit=mL
